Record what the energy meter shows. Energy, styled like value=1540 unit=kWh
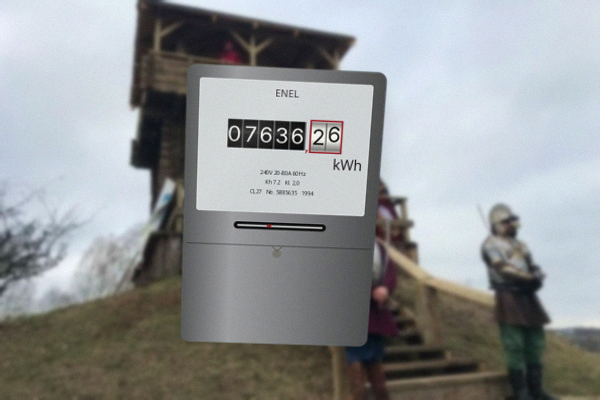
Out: value=7636.26 unit=kWh
